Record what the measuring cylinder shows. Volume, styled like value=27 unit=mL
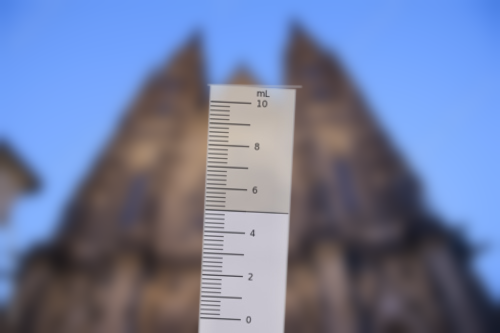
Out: value=5 unit=mL
